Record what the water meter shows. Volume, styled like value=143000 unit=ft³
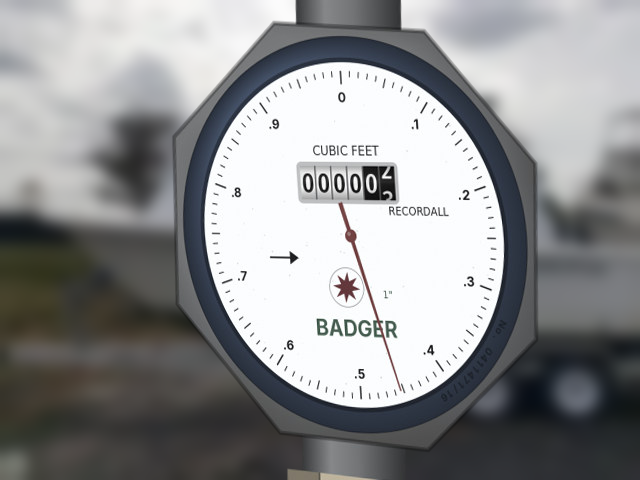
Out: value=2.45 unit=ft³
